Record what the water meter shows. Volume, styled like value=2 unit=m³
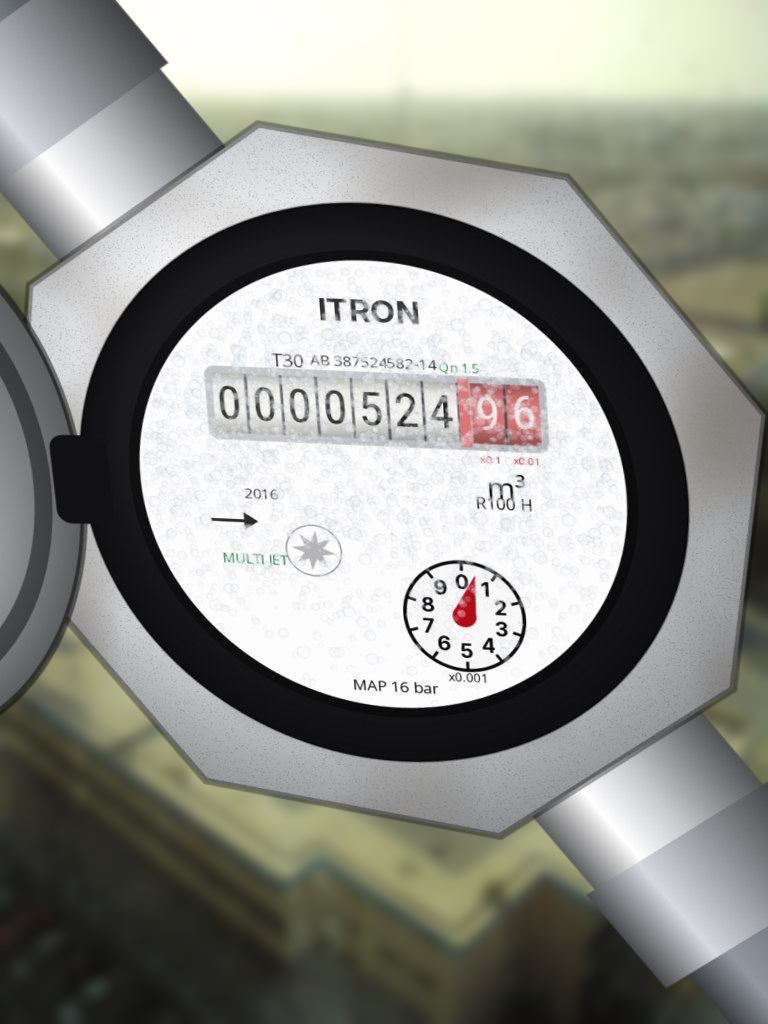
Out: value=524.960 unit=m³
